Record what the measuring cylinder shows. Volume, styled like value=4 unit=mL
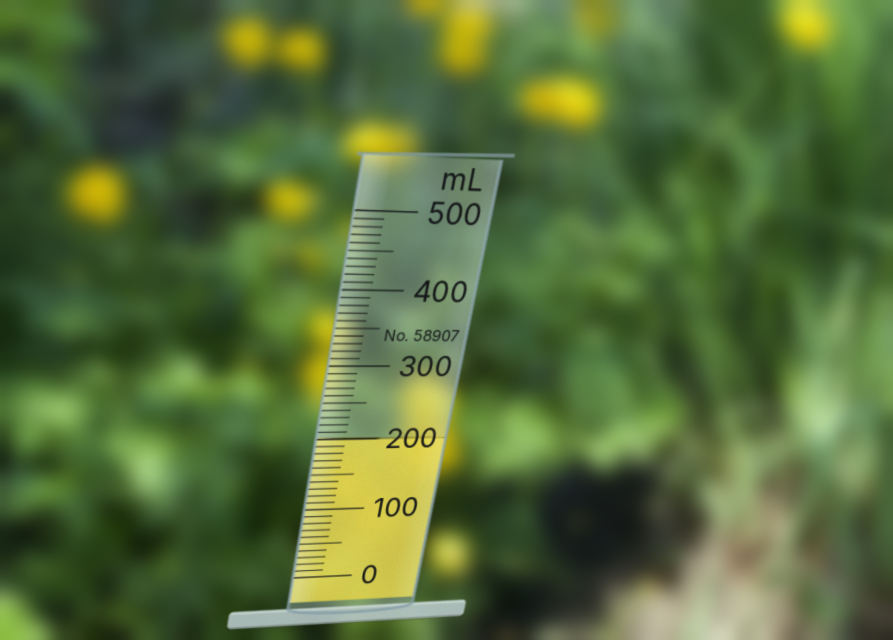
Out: value=200 unit=mL
